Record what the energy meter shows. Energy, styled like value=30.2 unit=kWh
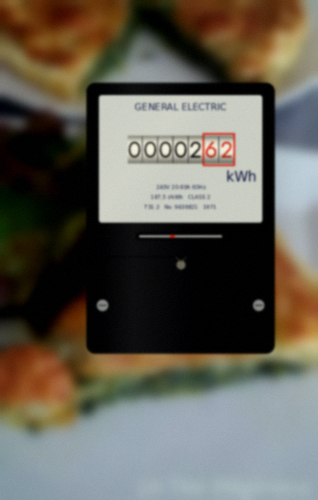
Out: value=2.62 unit=kWh
